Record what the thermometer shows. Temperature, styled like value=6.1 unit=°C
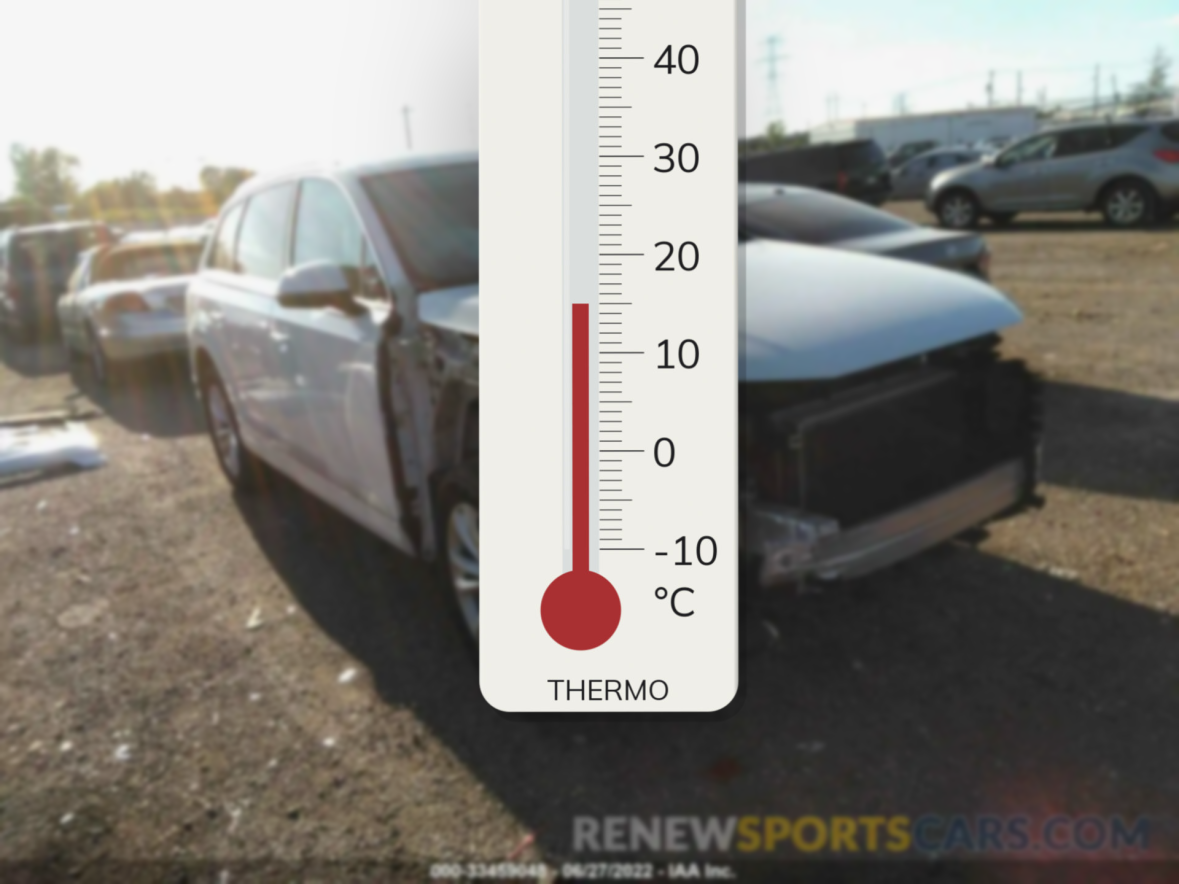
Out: value=15 unit=°C
